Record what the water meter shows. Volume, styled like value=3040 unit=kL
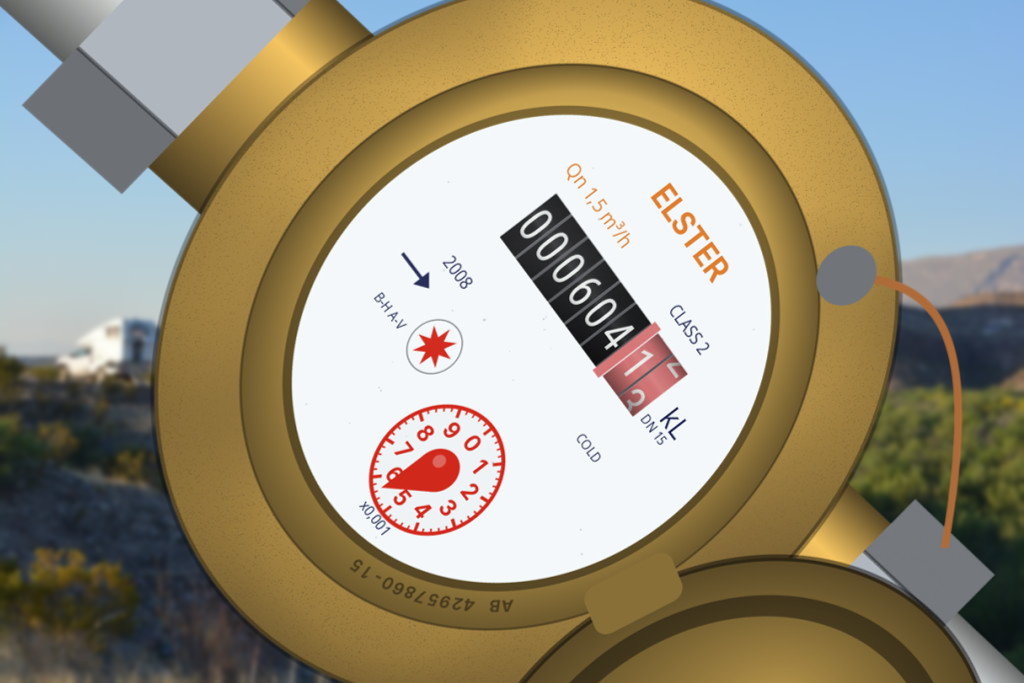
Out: value=604.125 unit=kL
